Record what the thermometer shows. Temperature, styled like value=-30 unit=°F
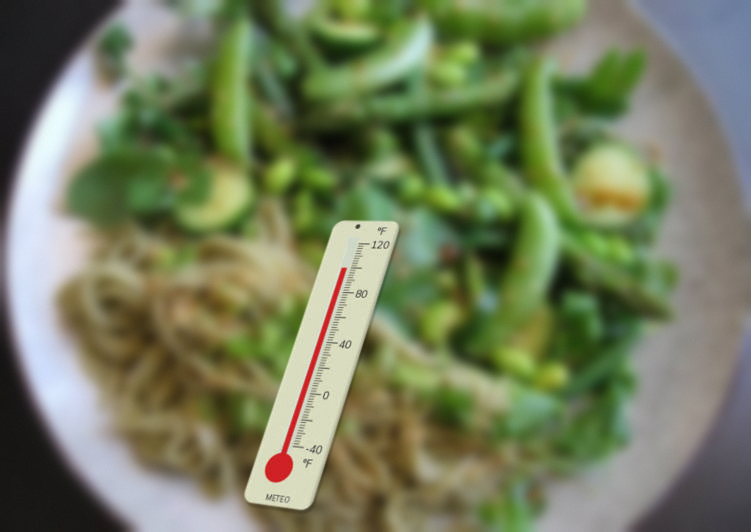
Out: value=100 unit=°F
